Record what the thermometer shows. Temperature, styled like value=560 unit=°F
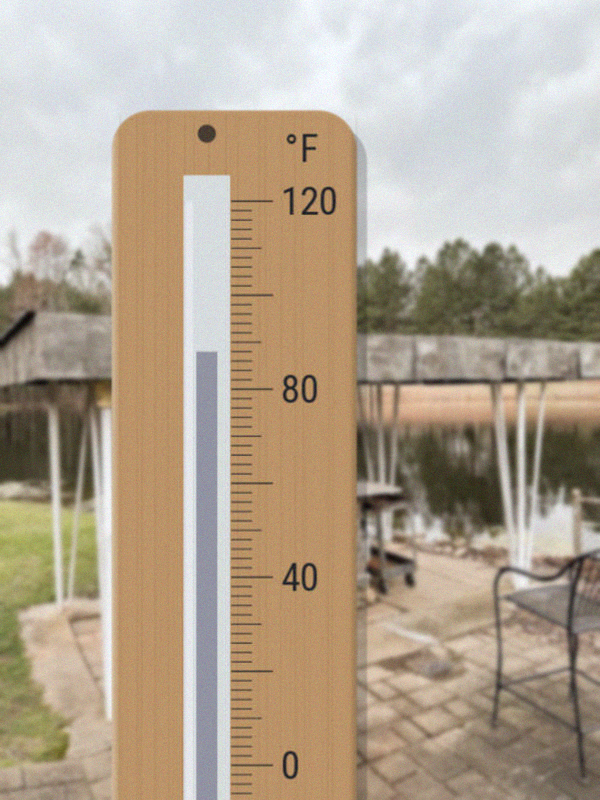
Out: value=88 unit=°F
